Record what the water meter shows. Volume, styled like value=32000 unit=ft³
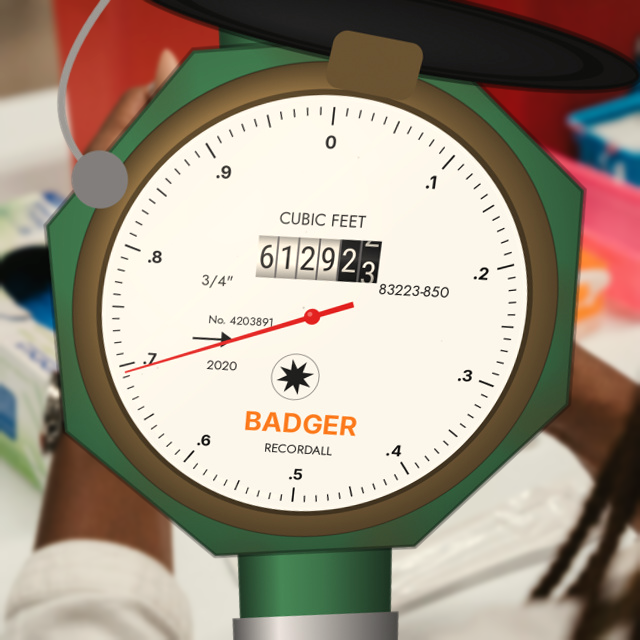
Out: value=612922.69 unit=ft³
